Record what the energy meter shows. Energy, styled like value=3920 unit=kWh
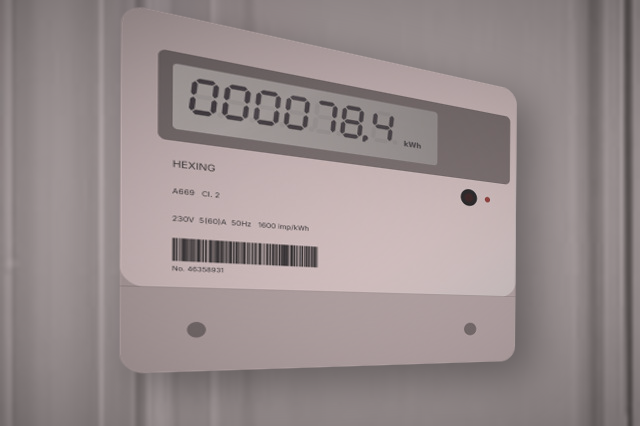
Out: value=78.4 unit=kWh
